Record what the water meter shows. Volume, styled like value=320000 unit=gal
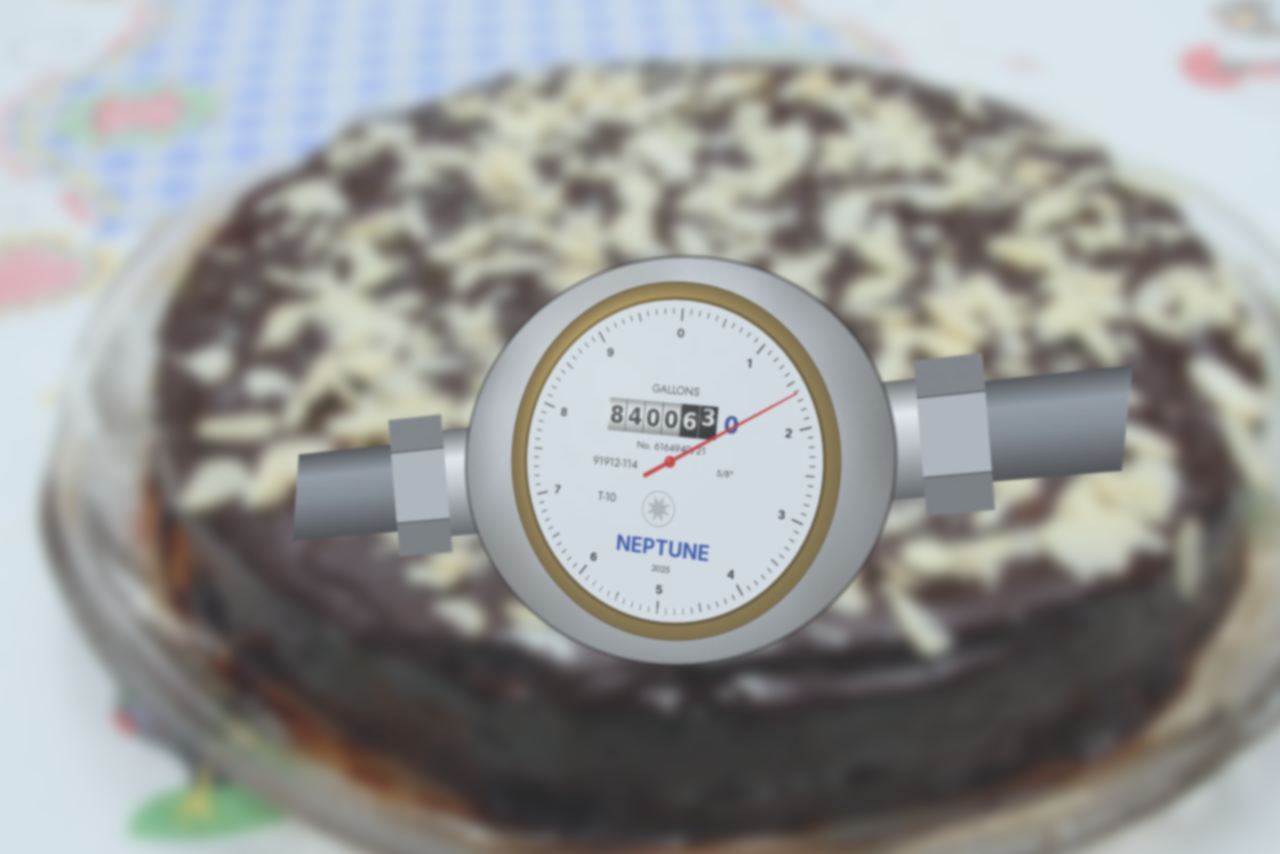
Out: value=8400631.6 unit=gal
